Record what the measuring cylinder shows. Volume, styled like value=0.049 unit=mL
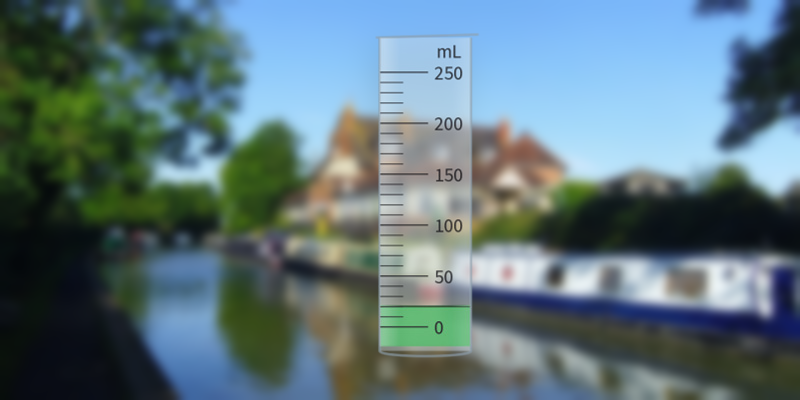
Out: value=20 unit=mL
